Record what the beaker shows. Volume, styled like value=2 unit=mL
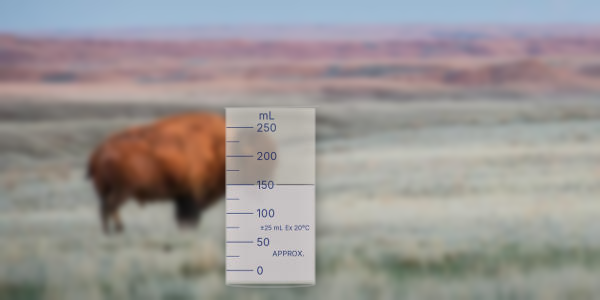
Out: value=150 unit=mL
